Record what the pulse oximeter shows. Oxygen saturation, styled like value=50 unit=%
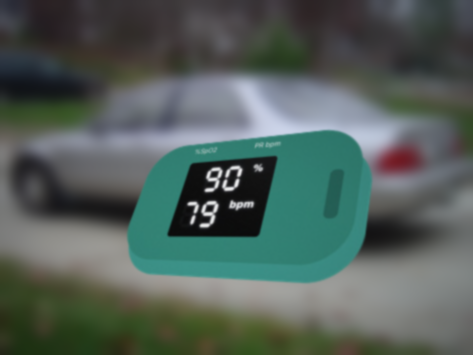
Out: value=90 unit=%
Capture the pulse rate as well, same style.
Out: value=79 unit=bpm
